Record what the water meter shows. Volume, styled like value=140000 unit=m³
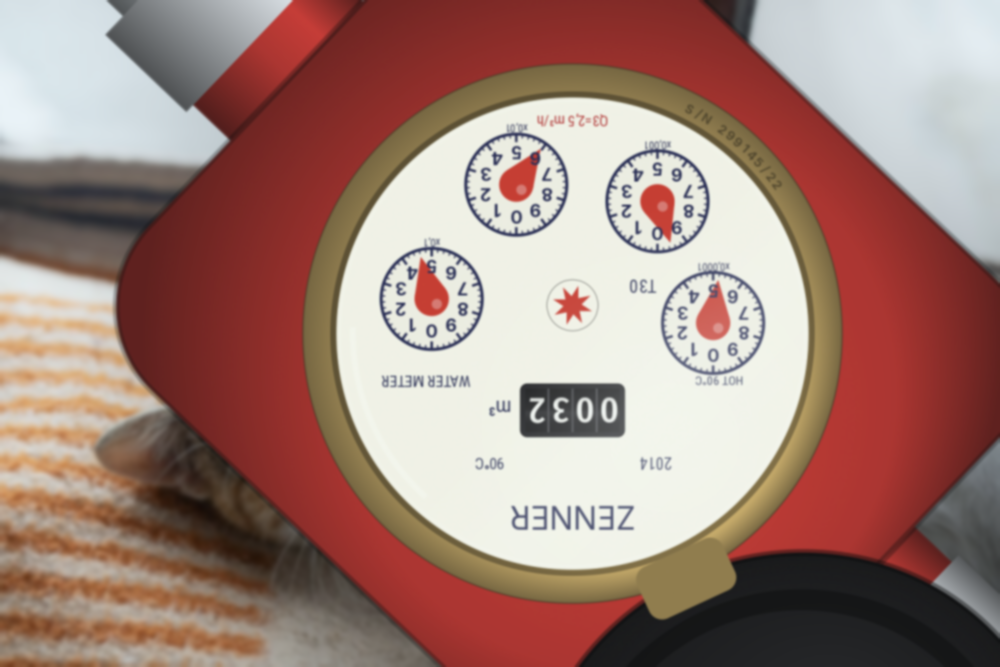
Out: value=32.4595 unit=m³
